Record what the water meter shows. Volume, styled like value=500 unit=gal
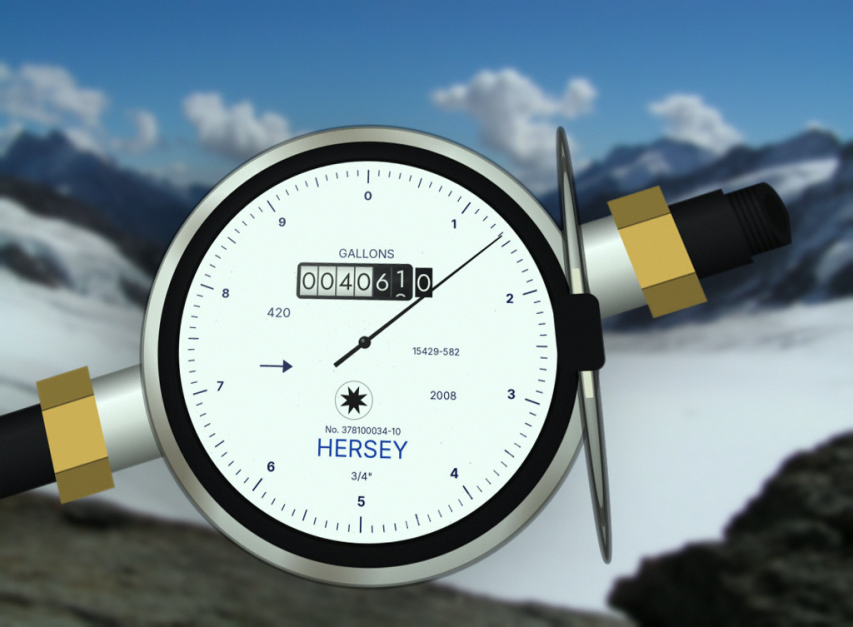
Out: value=40611.4 unit=gal
